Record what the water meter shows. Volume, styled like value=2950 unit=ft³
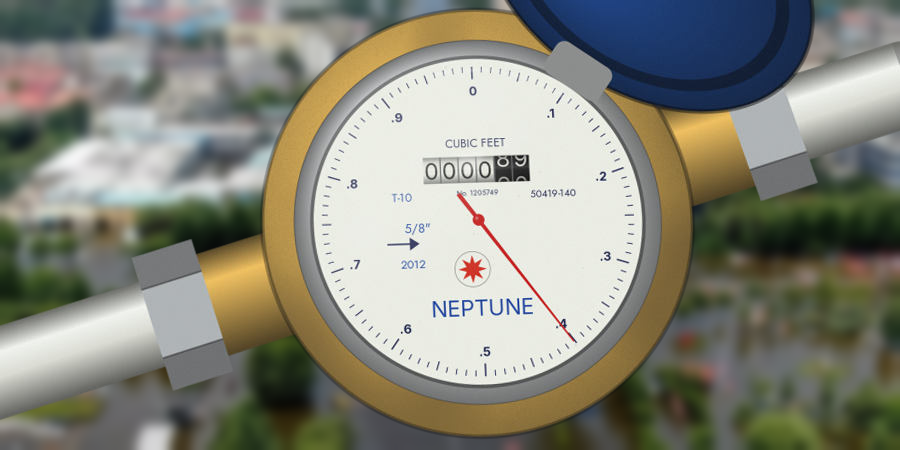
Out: value=89.40 unit=ft³
